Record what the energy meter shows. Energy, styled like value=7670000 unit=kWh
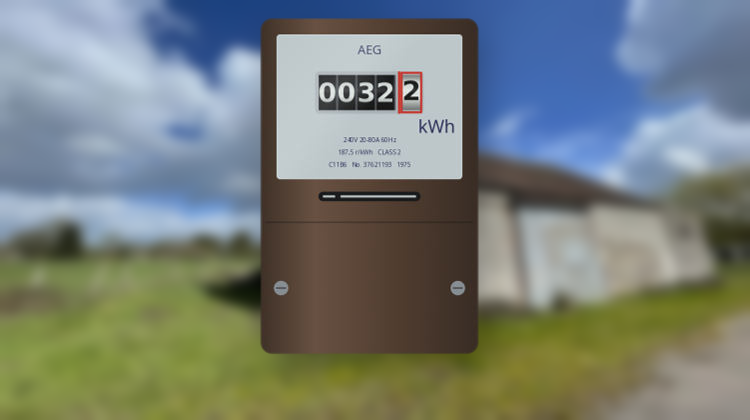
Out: value=32.2 unit=kWh
